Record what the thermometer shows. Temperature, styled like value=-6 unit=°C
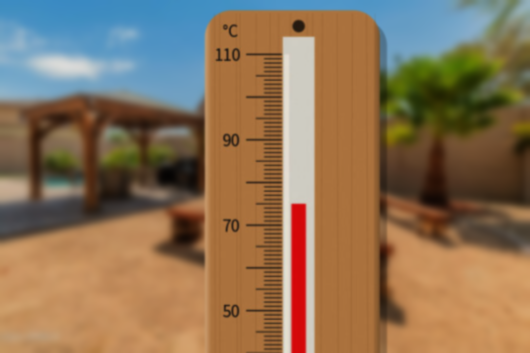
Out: value=75 unit=°C
